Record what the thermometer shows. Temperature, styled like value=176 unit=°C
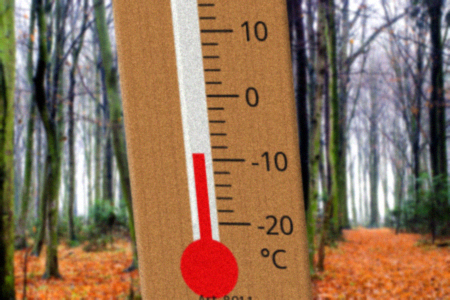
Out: value=-9 unit=°C
